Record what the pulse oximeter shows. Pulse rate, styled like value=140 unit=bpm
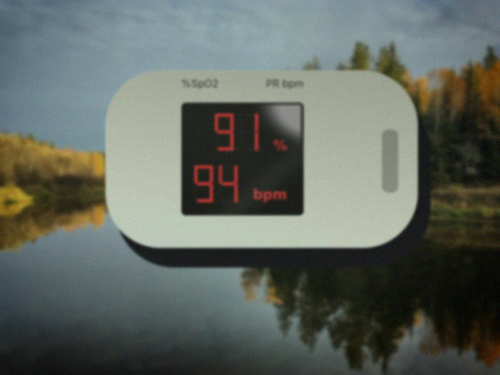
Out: value=94 unit=bpm
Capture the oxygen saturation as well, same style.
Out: value=91 unit=%
